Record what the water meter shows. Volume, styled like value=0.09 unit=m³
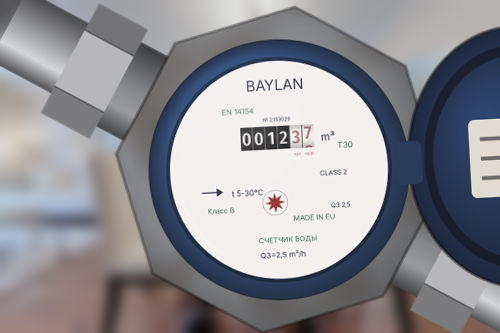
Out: value=12.37 unit=m³
